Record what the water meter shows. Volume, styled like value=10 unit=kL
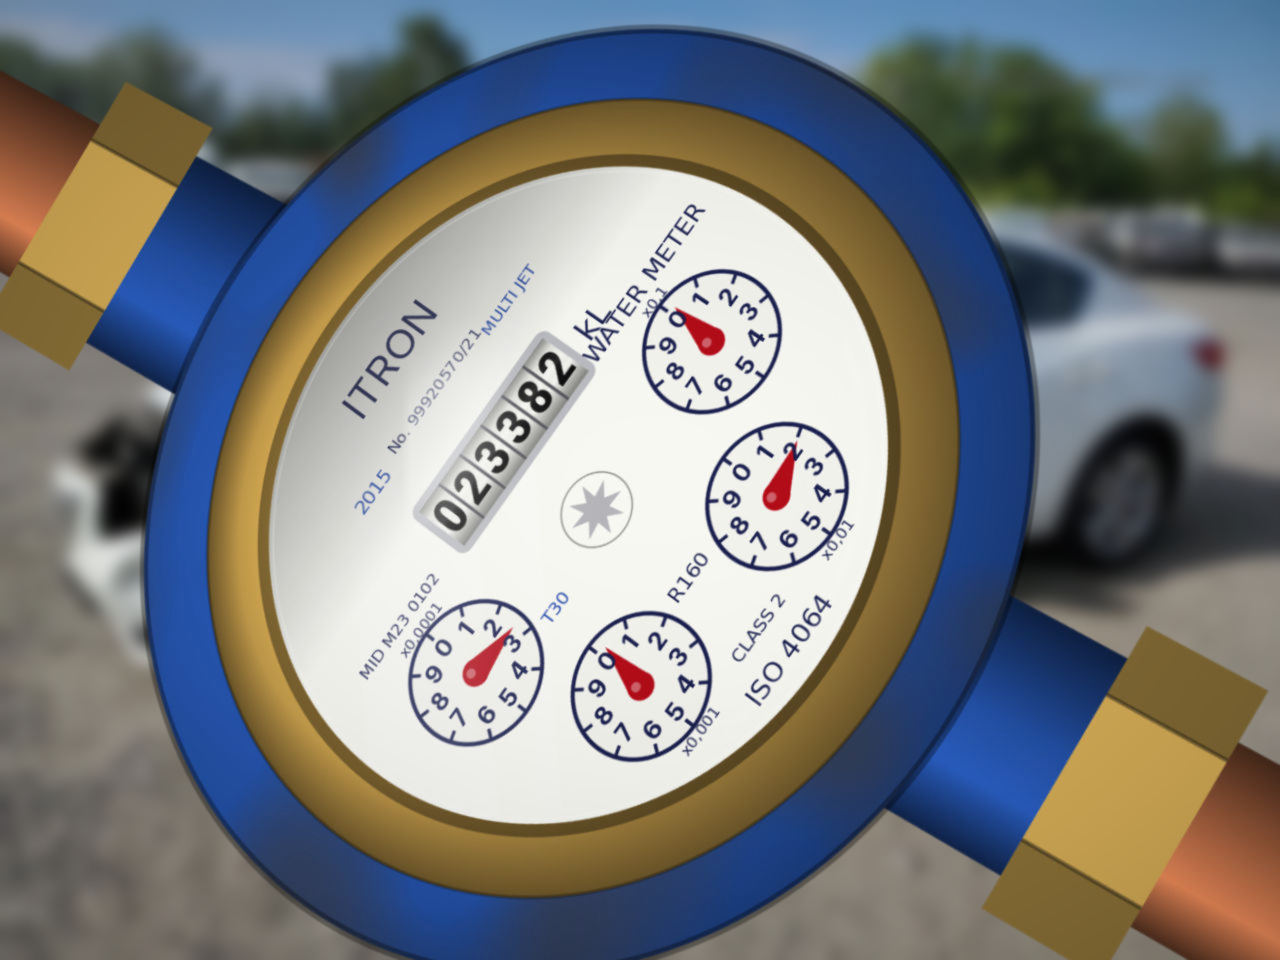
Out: value=23382.0202 unit=kL
